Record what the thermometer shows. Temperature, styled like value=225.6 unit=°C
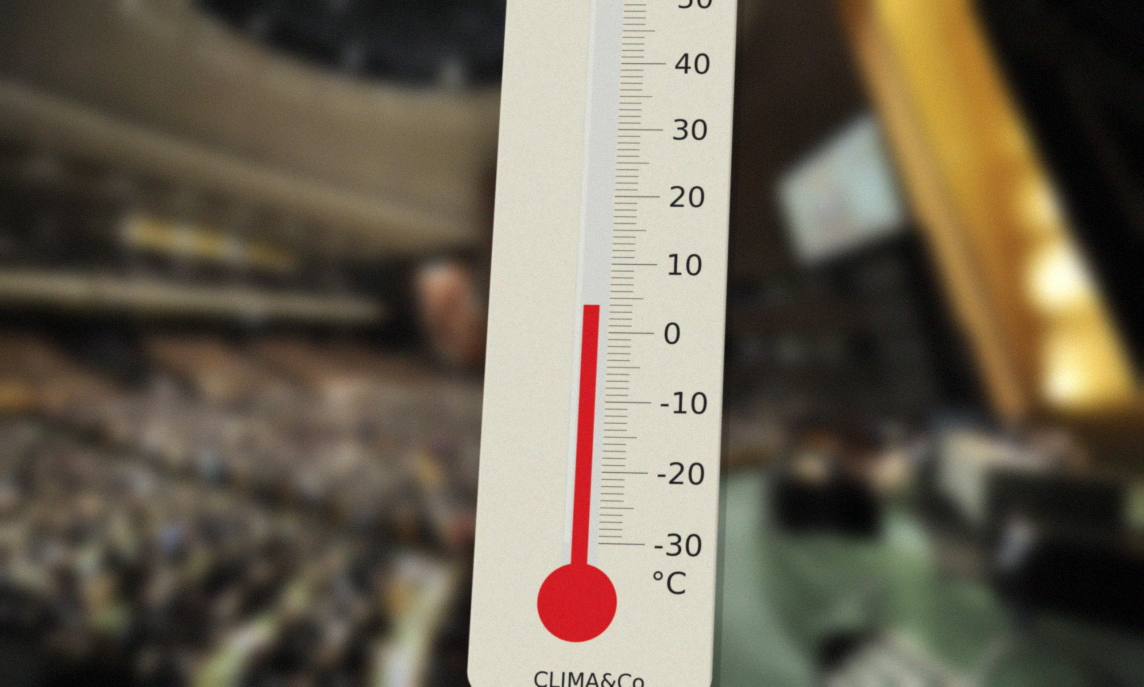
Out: value=4 unit=°C
